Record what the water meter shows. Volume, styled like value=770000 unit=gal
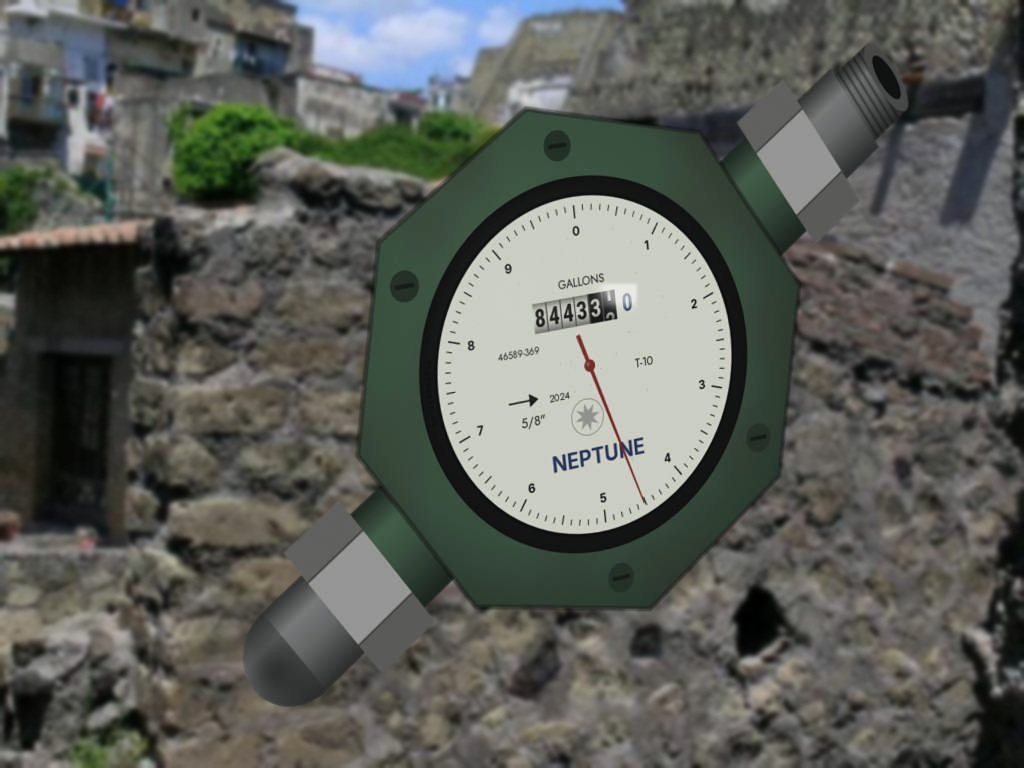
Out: value=8443314.5 unit=gal
